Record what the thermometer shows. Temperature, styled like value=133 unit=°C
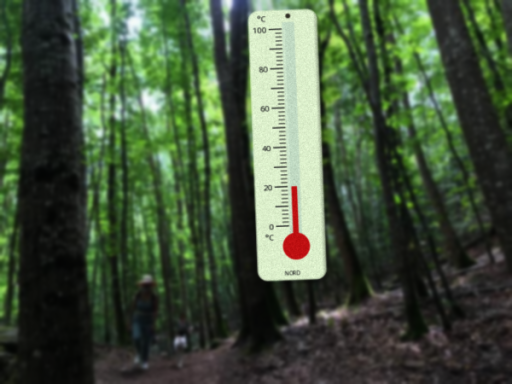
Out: value=20 unit=°C
